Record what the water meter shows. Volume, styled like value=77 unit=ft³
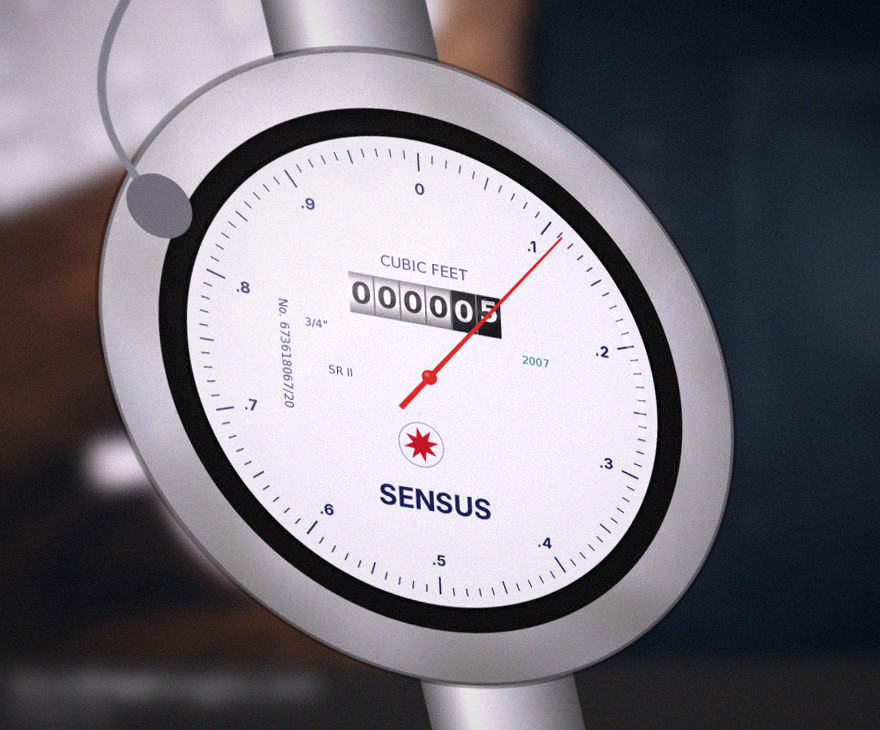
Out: value=5.11 unit=ft³
